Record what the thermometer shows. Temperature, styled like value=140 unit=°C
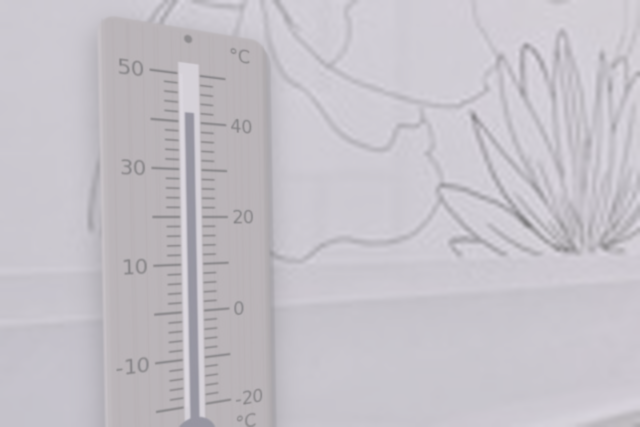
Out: value=42 unit=°C
